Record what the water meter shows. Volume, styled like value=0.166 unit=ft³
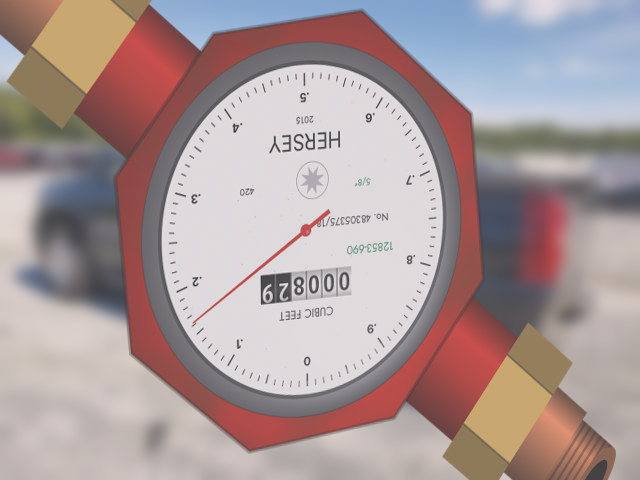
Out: value=829.16 unit=ft³
